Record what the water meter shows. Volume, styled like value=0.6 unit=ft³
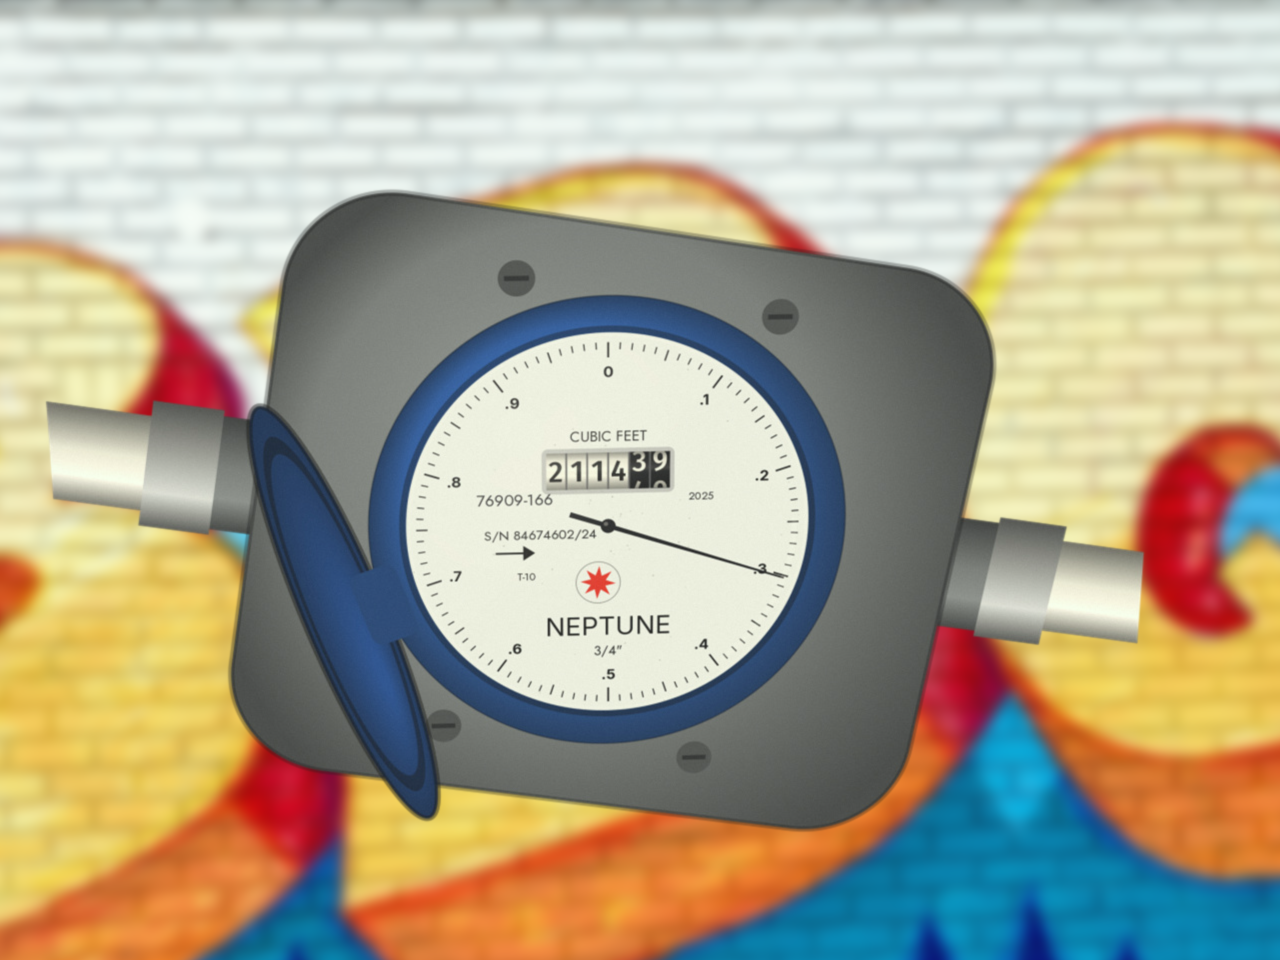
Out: value=211439.30 unit=ft³
